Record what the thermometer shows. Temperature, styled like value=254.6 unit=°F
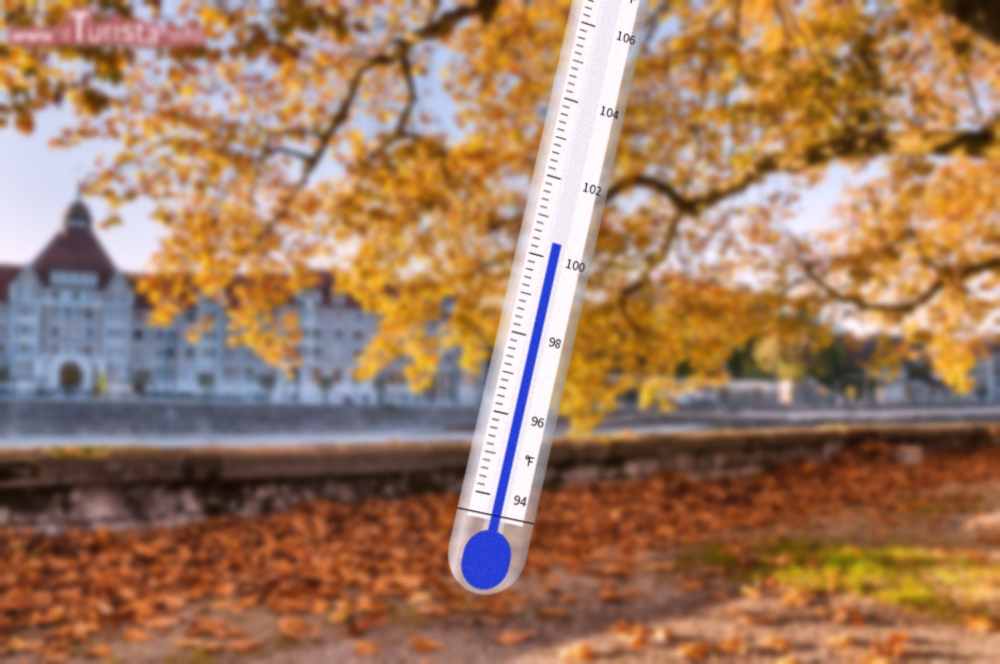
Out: value=100.4 unit=°F
